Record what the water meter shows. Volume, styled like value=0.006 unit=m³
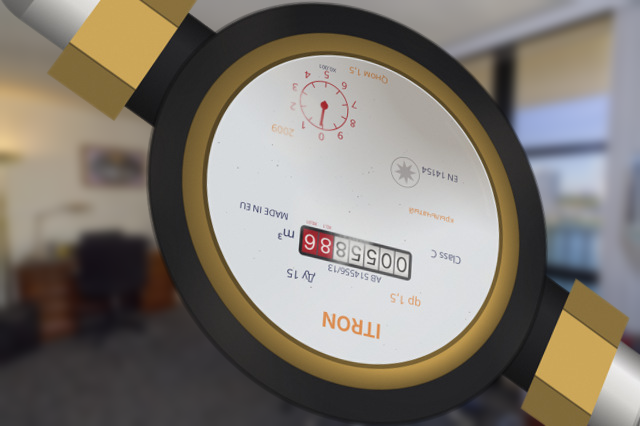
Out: value=558.860 unit=m³
